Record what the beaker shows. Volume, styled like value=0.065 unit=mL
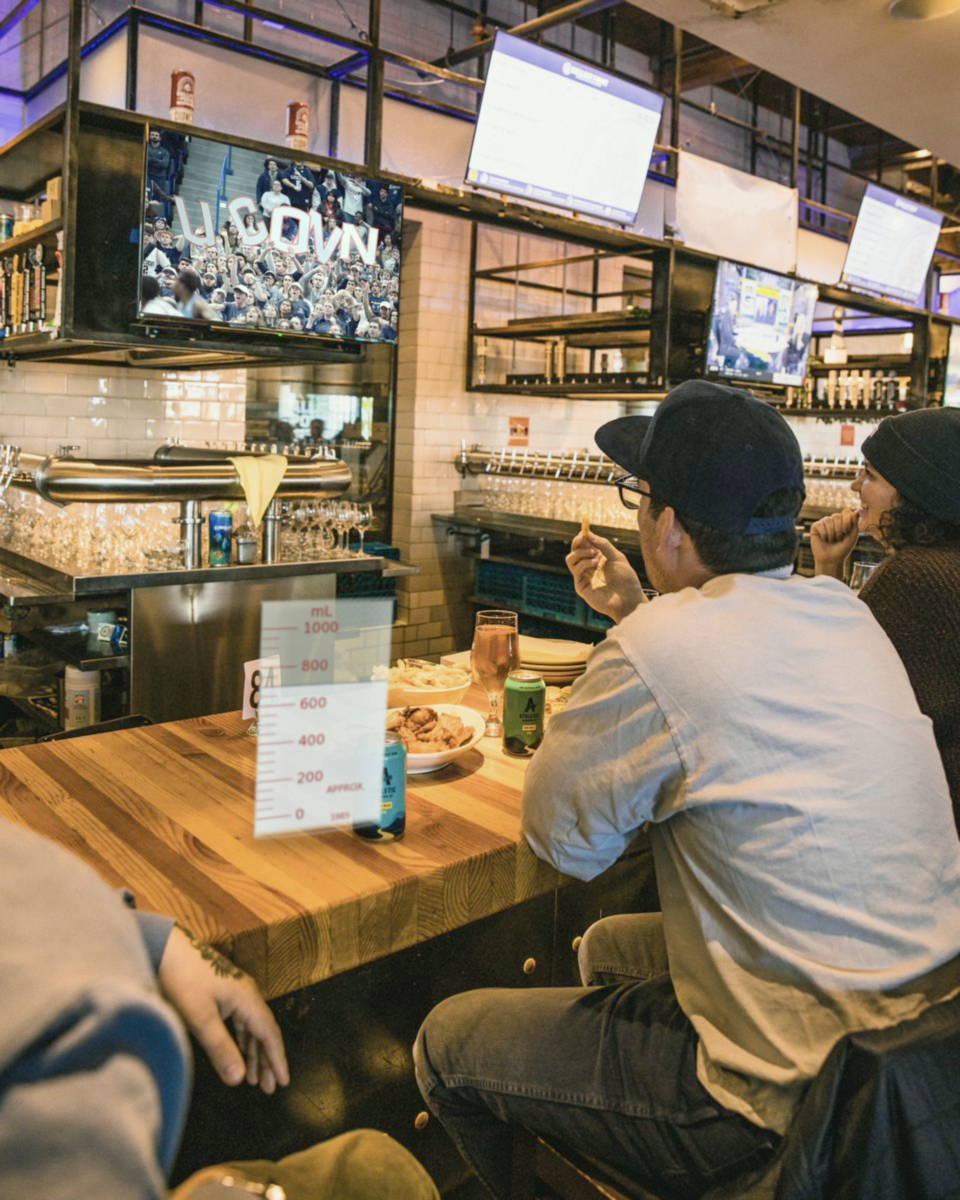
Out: value=700 unit=mL
